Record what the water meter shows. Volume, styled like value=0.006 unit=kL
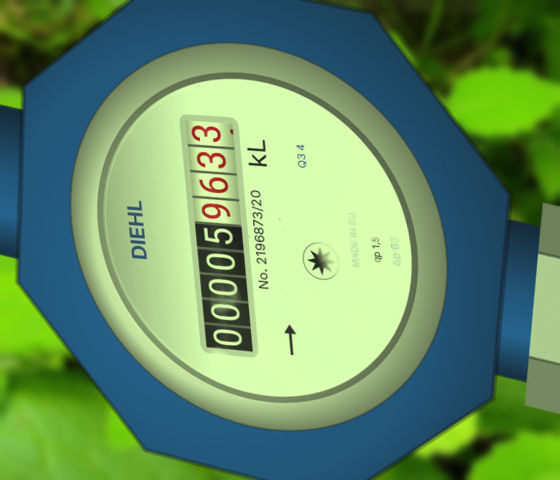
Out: value=5.9633 unit=kL
